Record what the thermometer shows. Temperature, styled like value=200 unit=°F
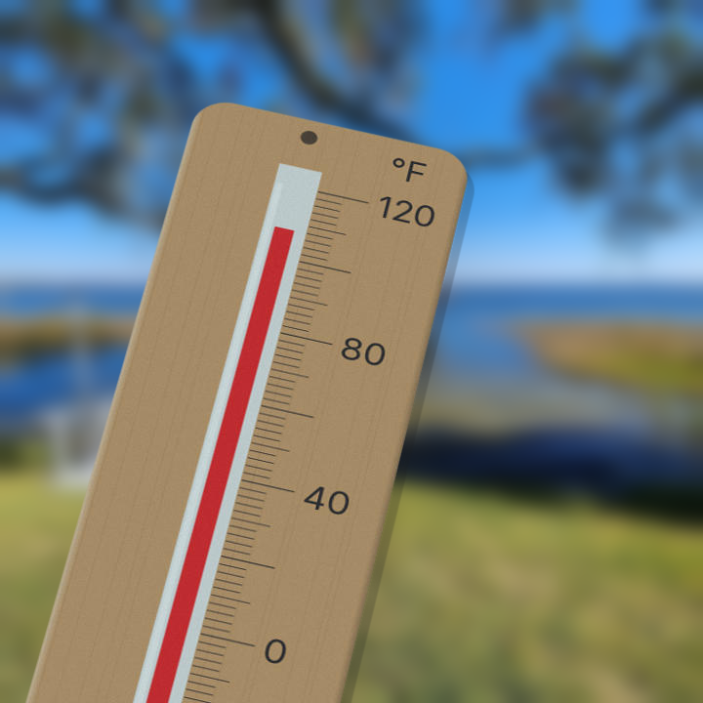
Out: value=108 unit=°F
